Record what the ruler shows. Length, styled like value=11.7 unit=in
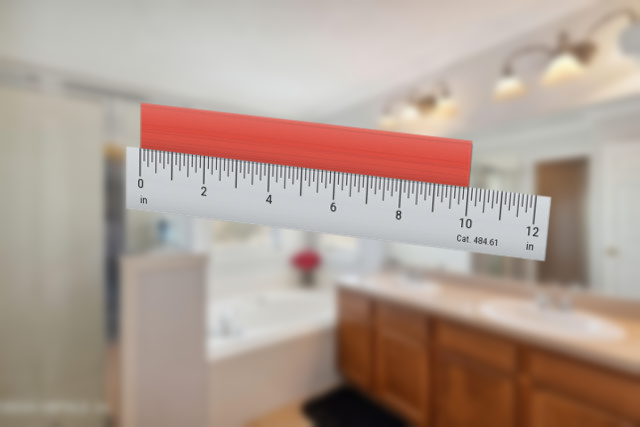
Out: value=10 unit=in
